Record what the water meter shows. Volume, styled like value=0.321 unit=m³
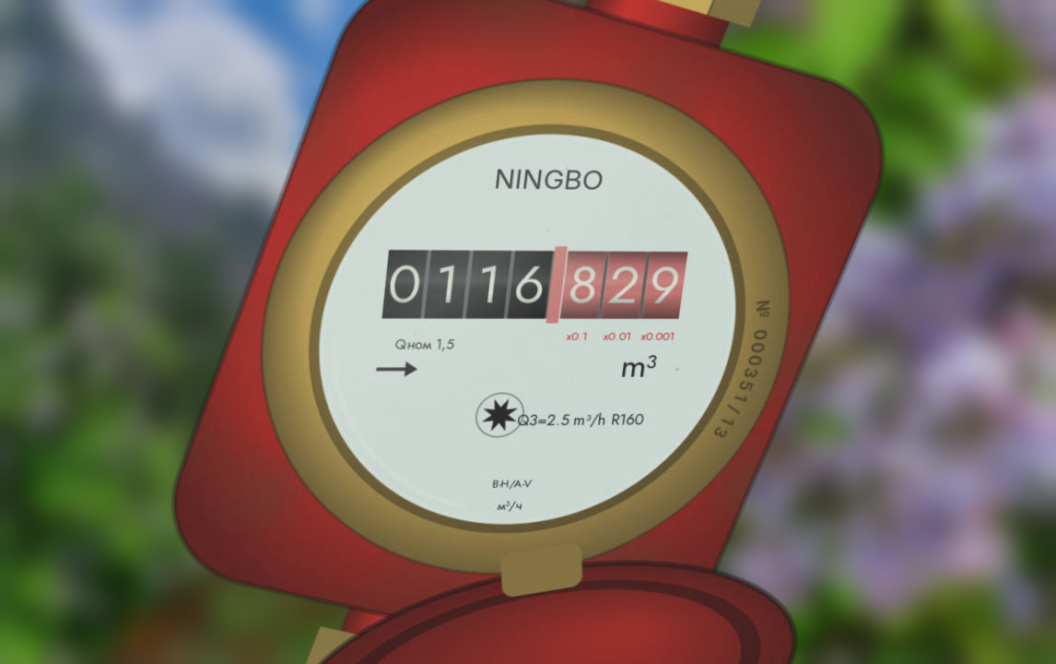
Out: value=116.829 unit=m³
